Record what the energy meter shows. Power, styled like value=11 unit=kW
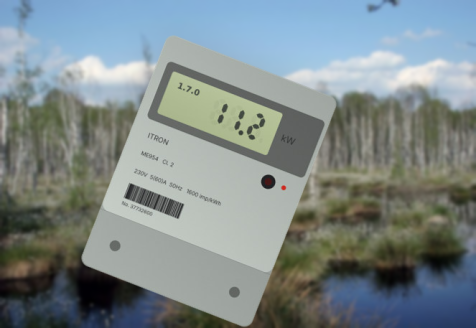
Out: value=11.2 unit=kW
